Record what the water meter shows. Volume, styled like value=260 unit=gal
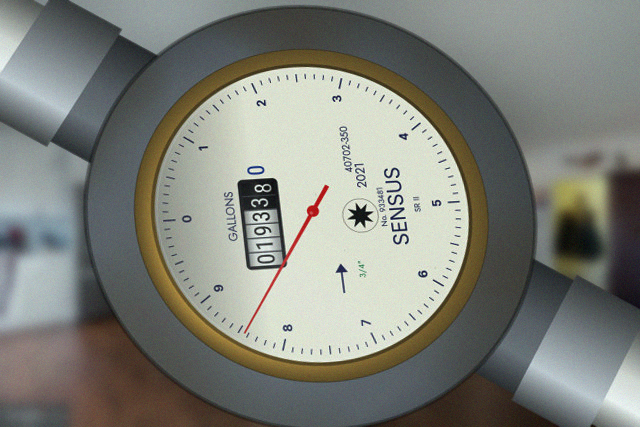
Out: value=193378.4 unit=gal
